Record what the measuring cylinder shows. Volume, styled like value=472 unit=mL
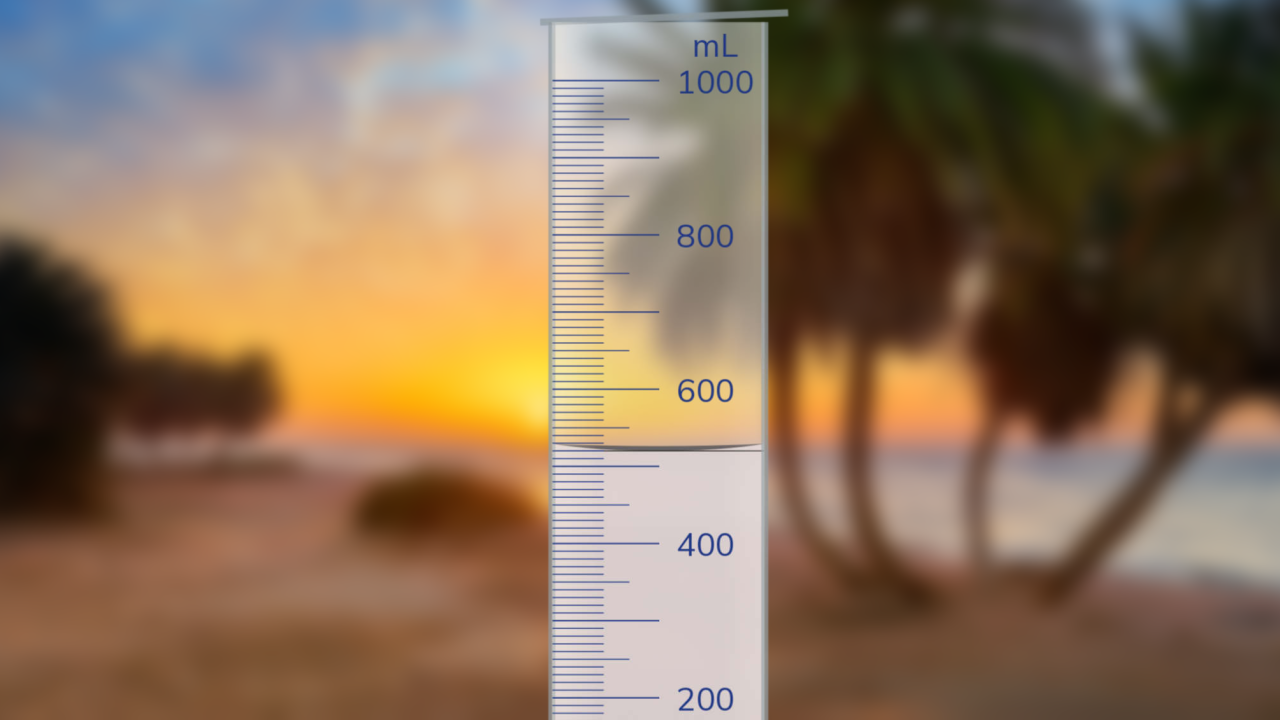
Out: value=520 unit=mL
